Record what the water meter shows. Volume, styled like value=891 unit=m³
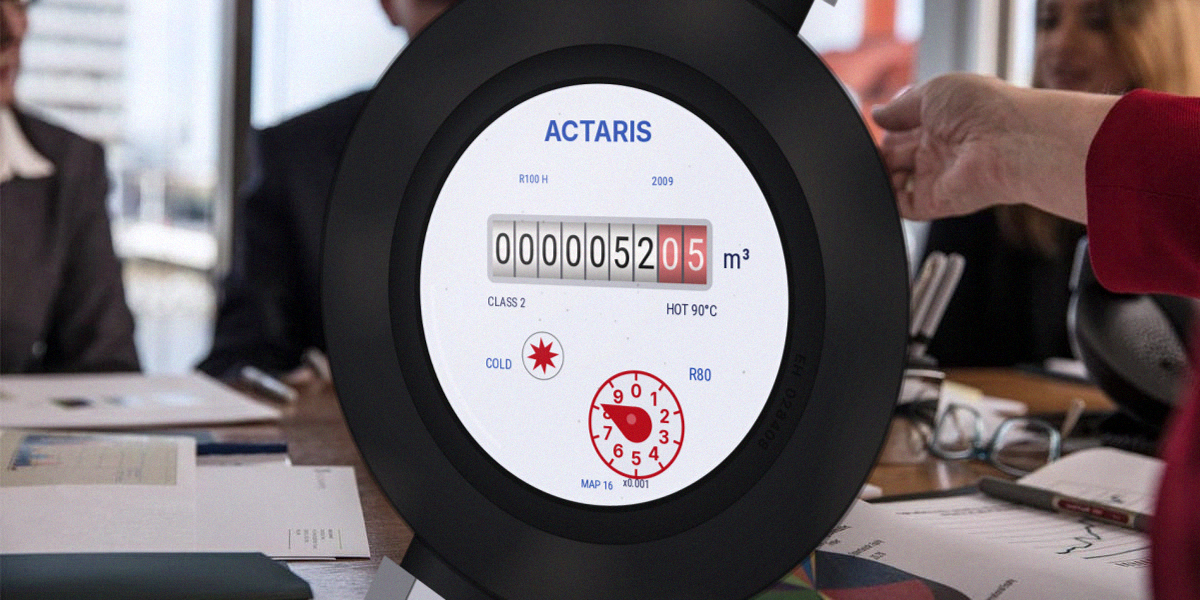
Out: value=52.058 unit=m³
